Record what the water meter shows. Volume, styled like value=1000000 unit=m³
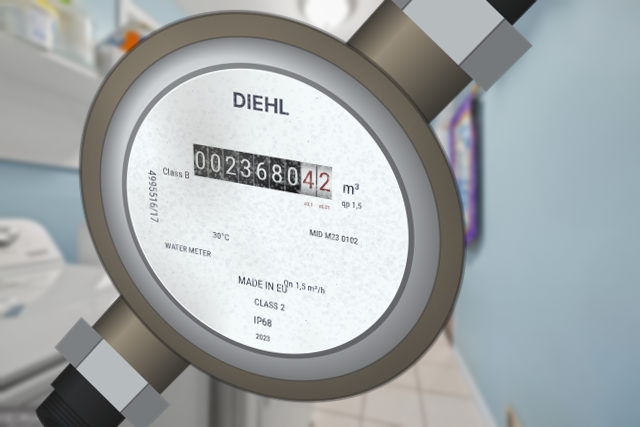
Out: value=23680.42 unit=m³
